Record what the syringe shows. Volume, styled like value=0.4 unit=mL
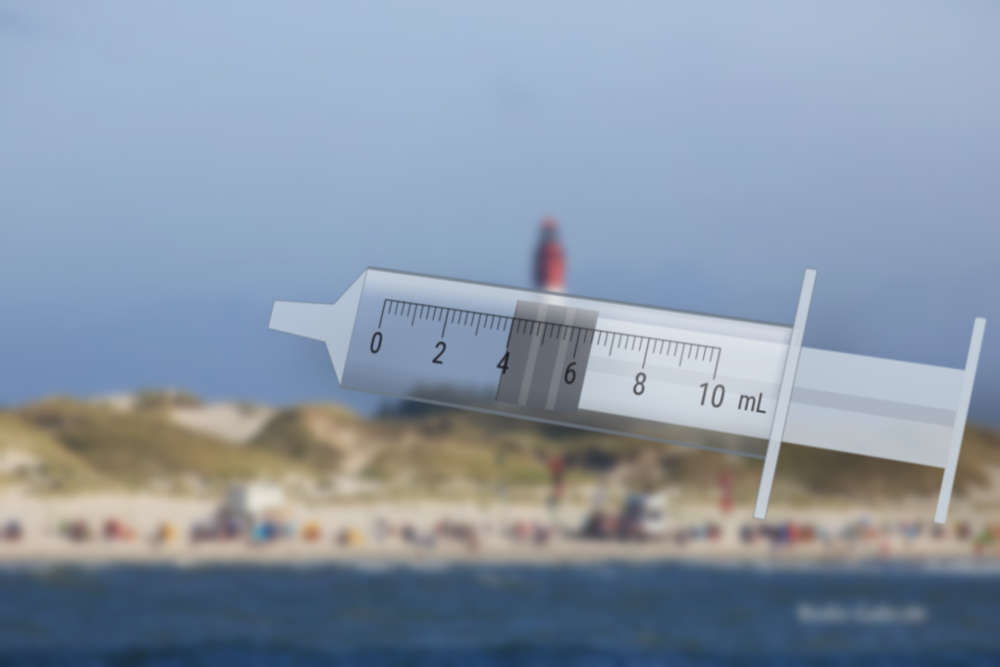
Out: value=4 unit=mL
